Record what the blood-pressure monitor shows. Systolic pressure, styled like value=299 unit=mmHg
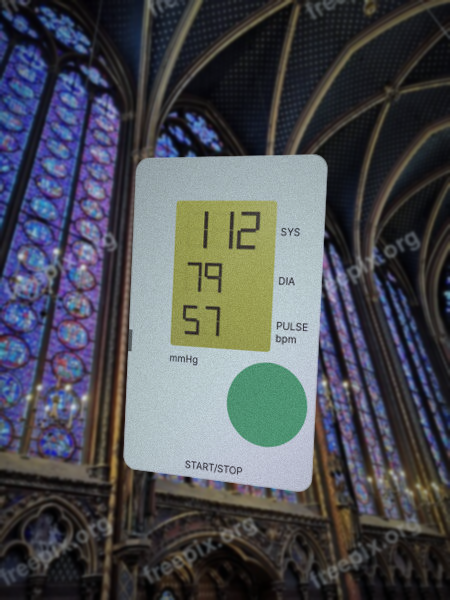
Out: value=112 unit=mmHg
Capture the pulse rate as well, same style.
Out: value=57 unit=bpm
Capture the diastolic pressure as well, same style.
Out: value=79 unit=mmHg
